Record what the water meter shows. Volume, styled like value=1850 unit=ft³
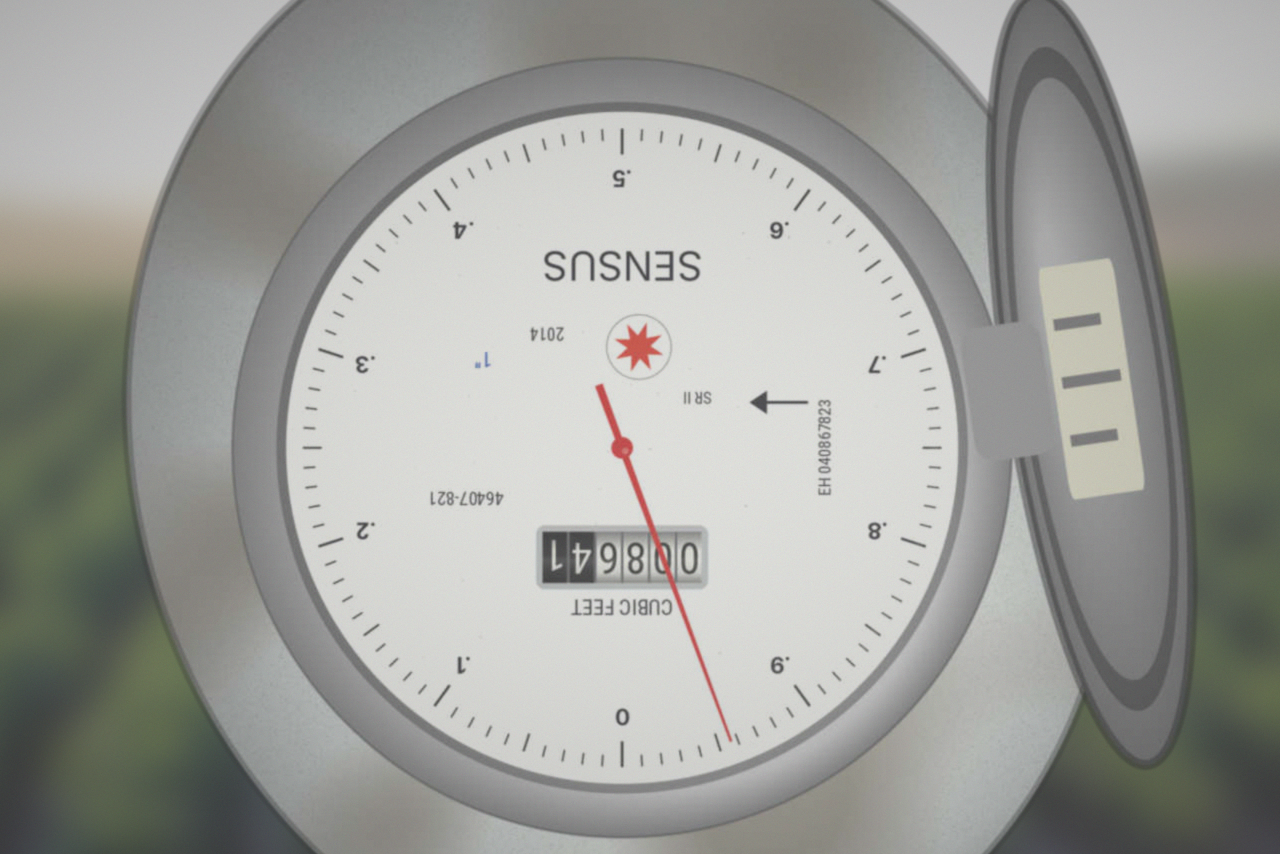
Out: value=8640.94 unit=ft³
